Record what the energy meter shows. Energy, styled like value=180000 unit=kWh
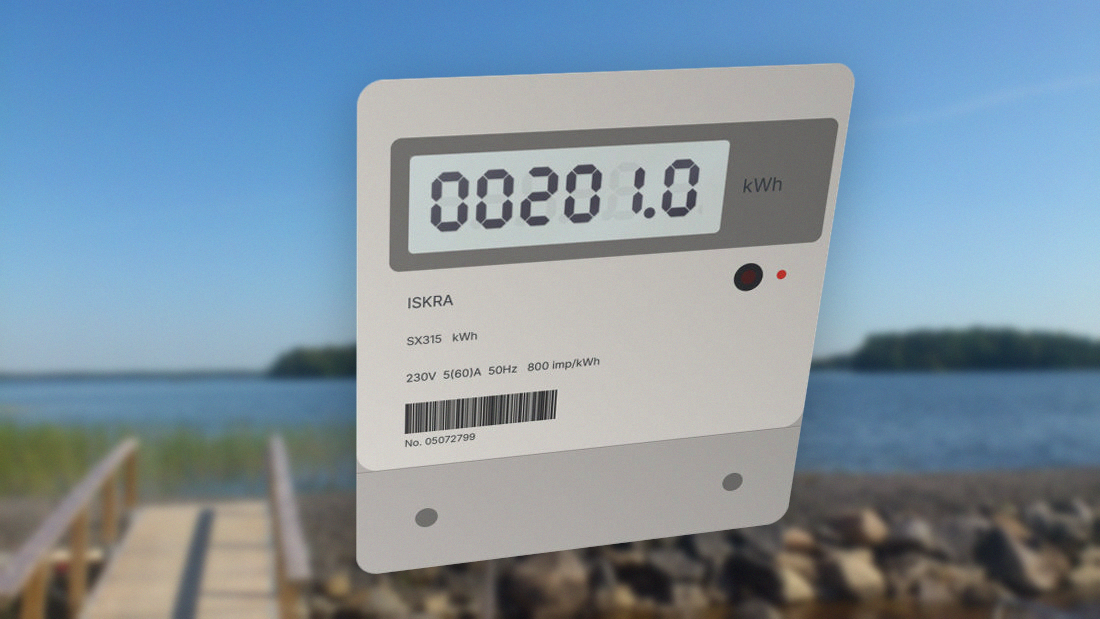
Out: value=201.0 unit=kWh
